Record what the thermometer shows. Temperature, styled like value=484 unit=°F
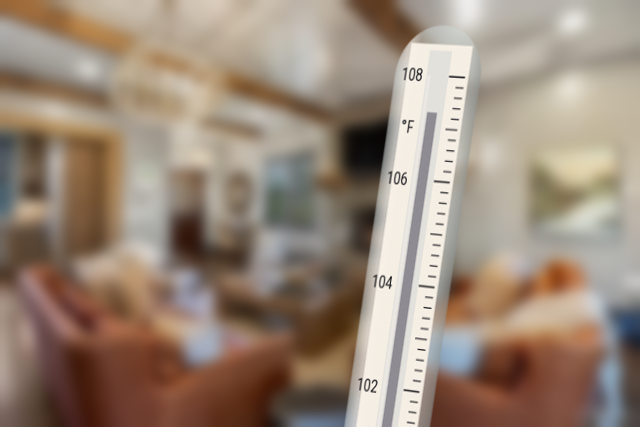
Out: value=107.3 unit=°F
